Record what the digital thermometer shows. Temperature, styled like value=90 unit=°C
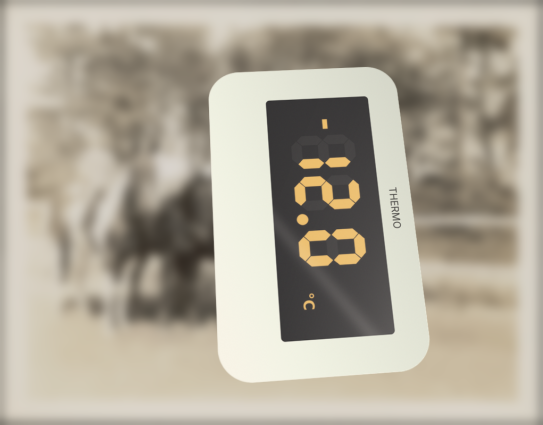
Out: value=-12.0 unit=°C
